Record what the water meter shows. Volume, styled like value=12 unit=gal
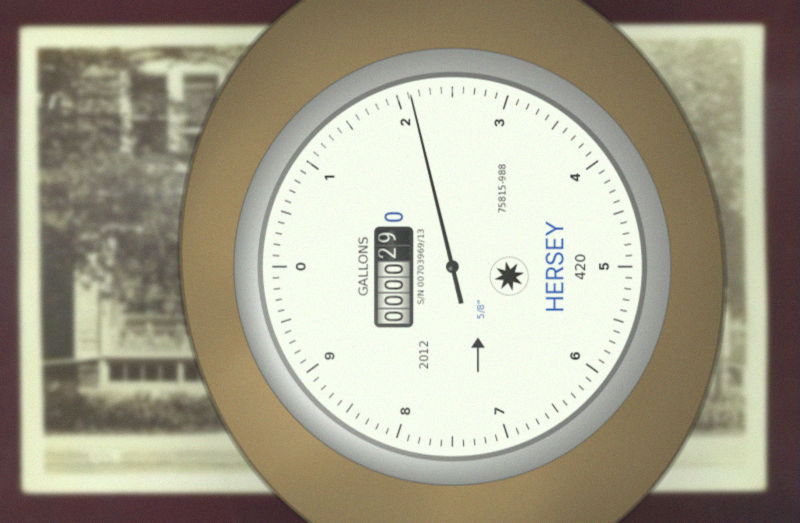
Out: value=292.1 unit=gal
